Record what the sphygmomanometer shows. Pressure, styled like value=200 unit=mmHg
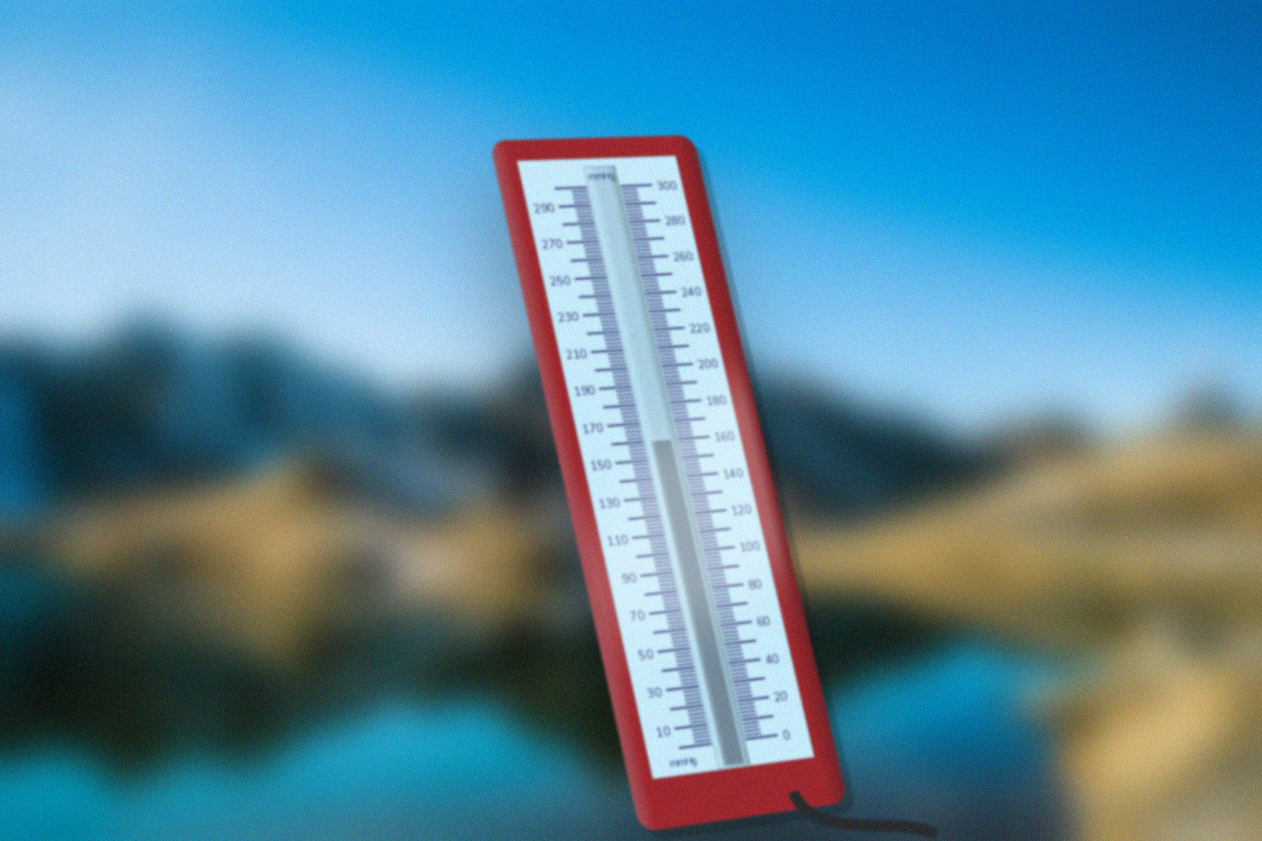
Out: value=160 unit=mmHg
